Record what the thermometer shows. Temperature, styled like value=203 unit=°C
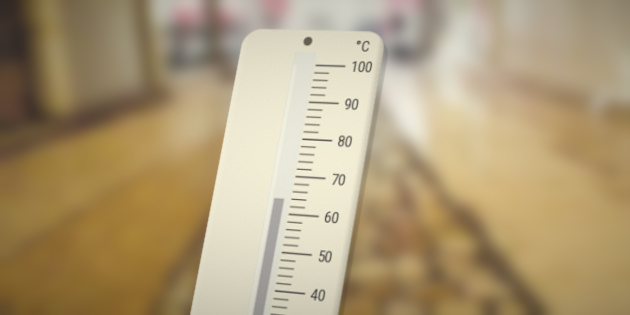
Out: value=64 unit=°C
